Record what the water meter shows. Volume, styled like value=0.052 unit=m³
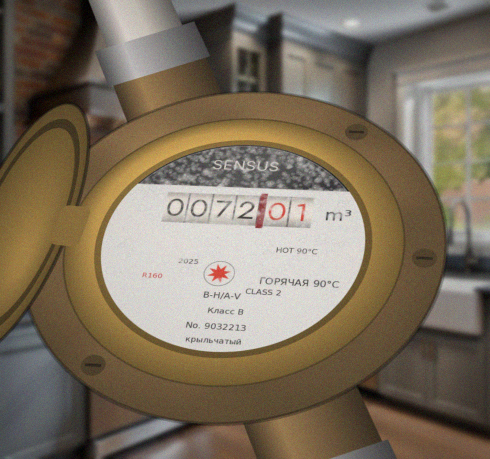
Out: value=72.01 unit=m³
